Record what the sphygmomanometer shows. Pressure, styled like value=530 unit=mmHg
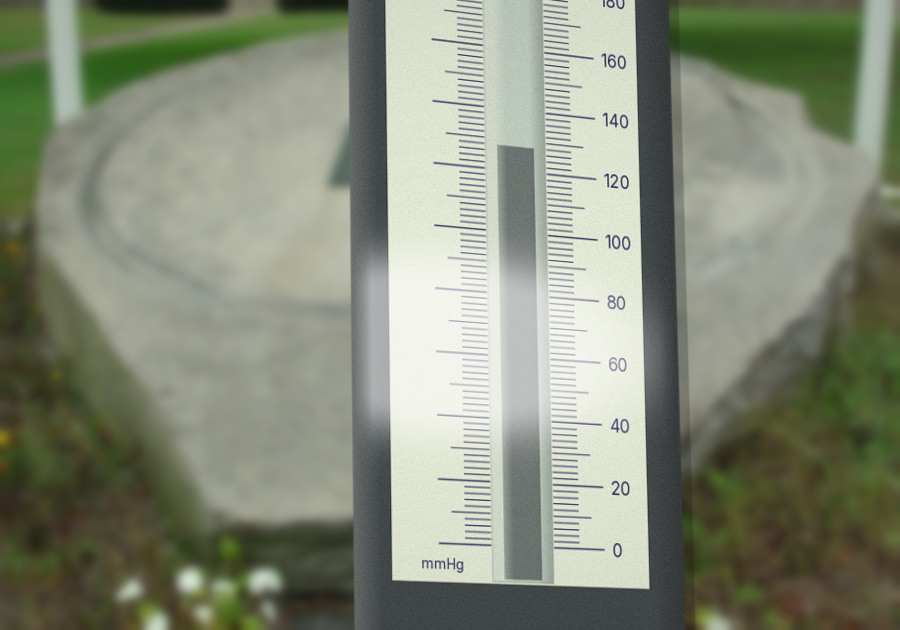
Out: value=128 unit=mmHg
